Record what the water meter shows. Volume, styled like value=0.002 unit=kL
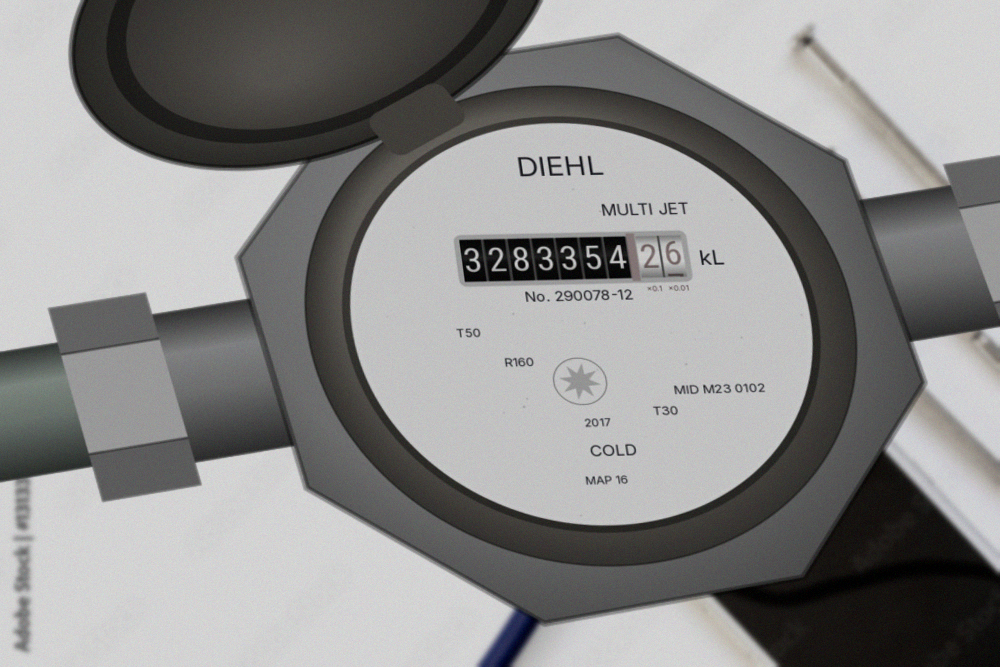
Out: value=3283354.26 unit=kL
